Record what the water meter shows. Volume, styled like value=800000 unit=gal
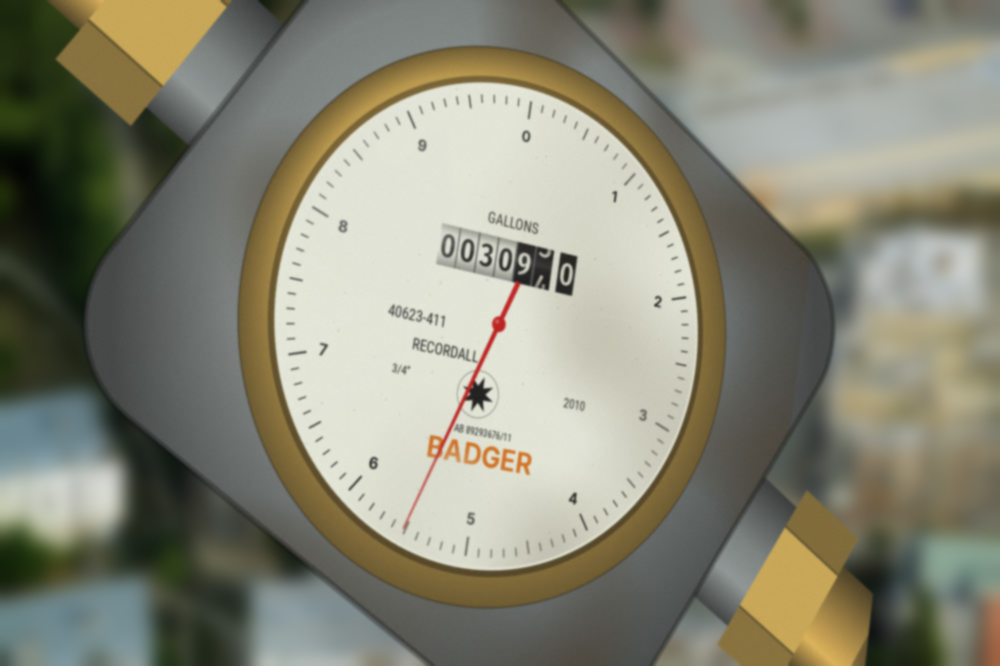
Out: value=30935.5 unit=gal
